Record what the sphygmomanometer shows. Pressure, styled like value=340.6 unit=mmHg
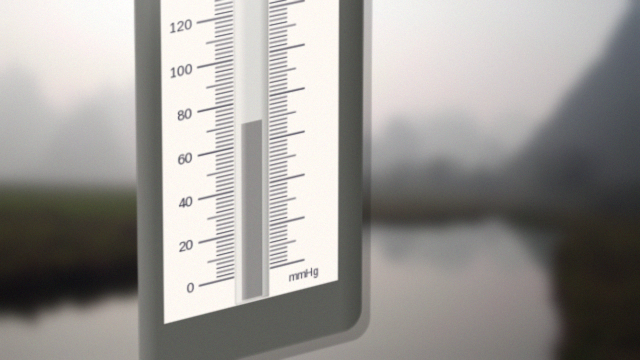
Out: value=70 unit=mmHg
